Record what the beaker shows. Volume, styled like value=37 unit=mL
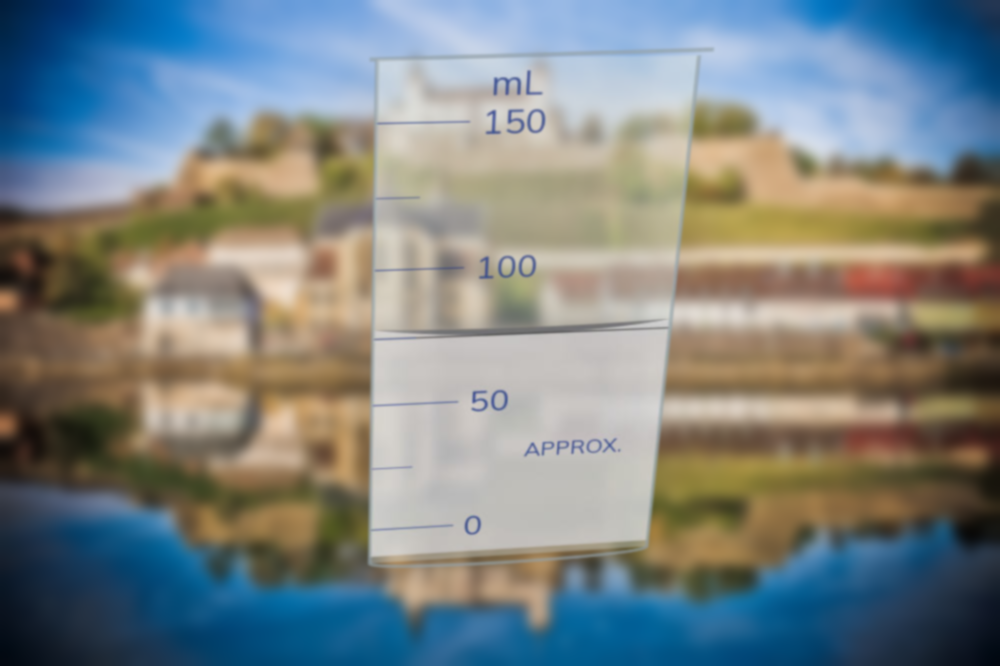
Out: value=75 unit=mL
